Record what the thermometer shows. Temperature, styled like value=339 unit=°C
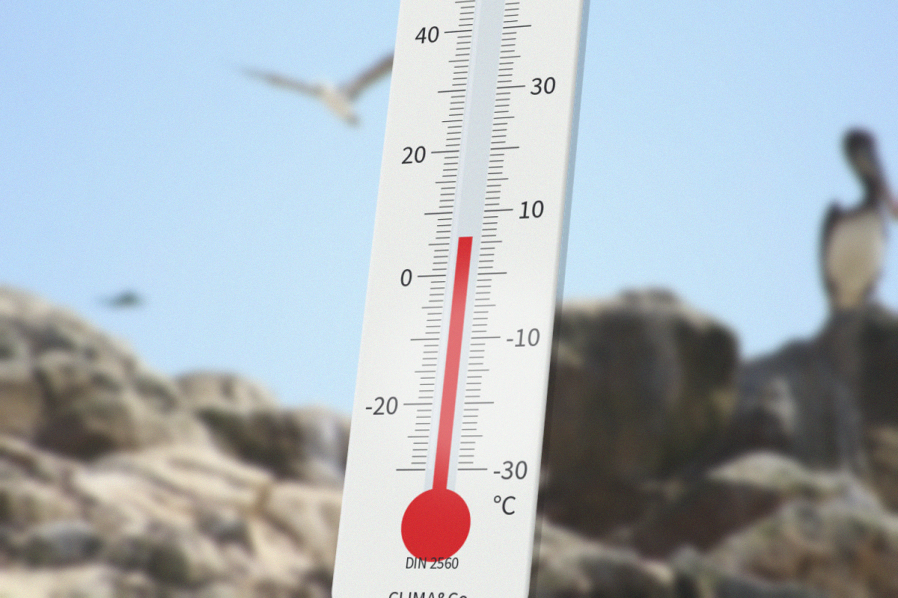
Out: value=6 unit=°C
